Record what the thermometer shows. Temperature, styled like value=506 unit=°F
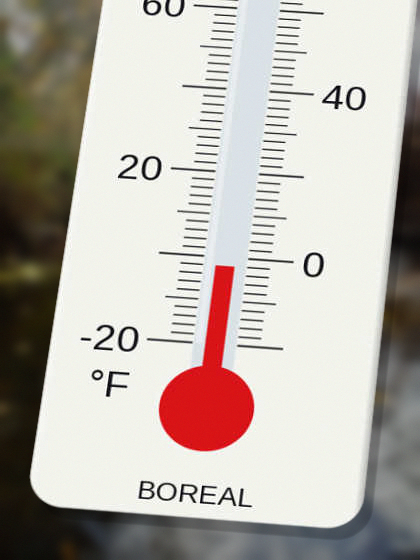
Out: value=-2 unit=°F
